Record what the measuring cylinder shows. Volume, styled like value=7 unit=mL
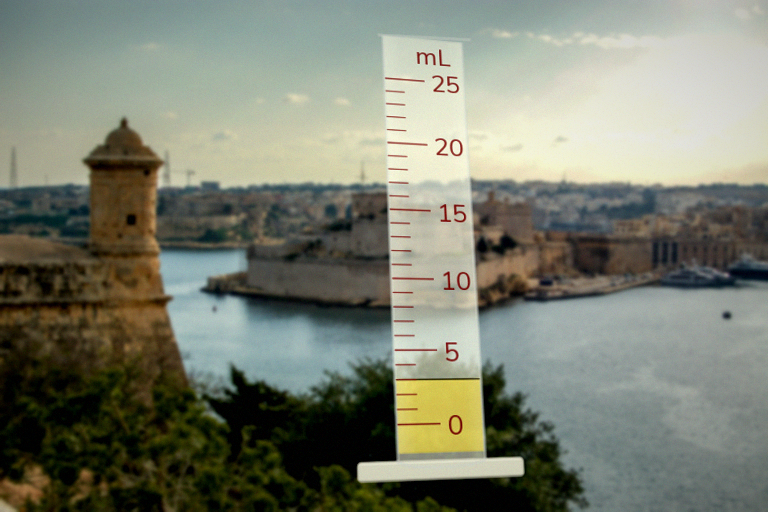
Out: value=3 unit=mL
